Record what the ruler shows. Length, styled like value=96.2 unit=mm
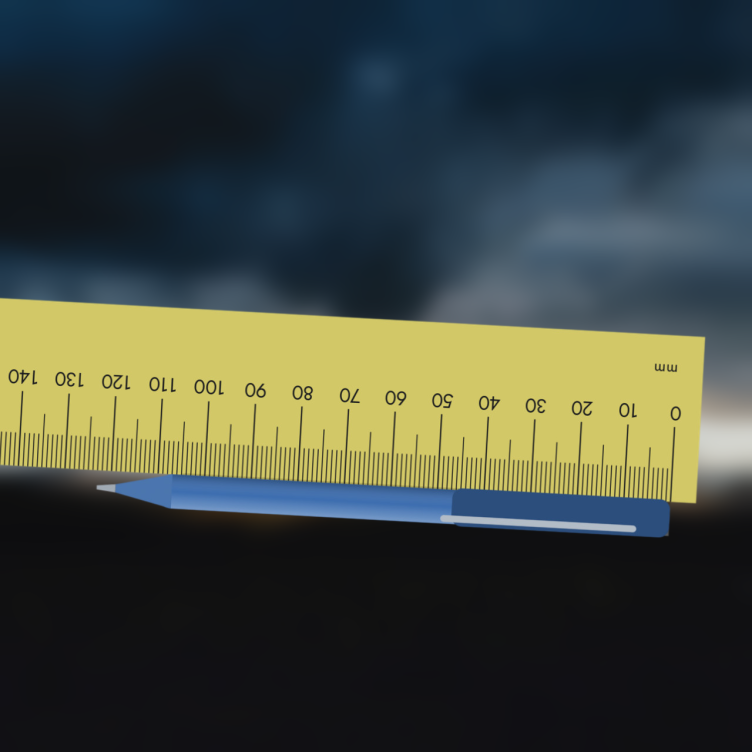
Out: value=123 unit=mm
